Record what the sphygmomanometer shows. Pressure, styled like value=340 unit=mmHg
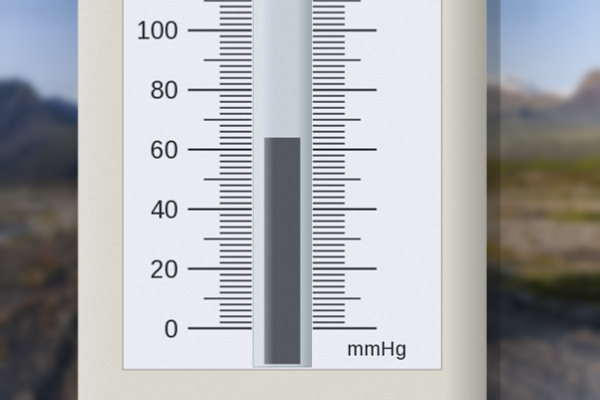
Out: value=64 unit=mmHg
